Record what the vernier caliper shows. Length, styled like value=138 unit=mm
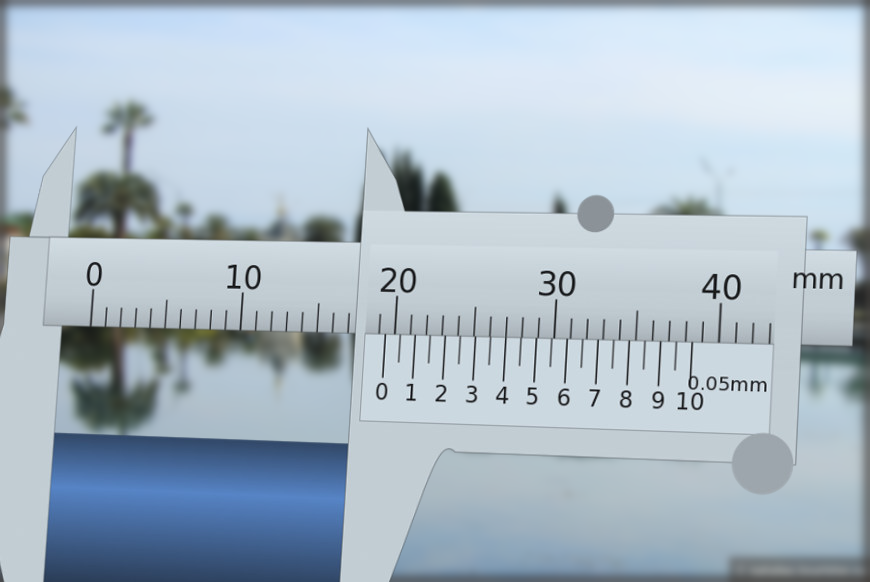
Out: value=19.4 unit=mm
